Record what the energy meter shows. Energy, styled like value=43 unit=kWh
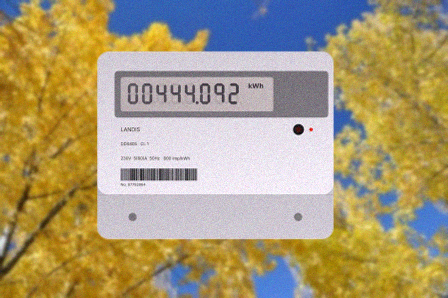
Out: value=444.092 unit=kWh
